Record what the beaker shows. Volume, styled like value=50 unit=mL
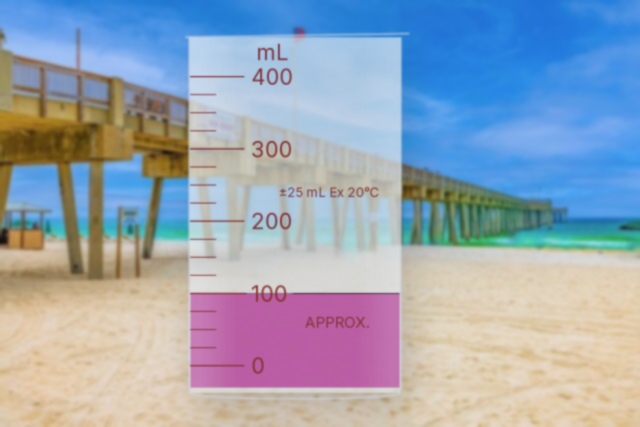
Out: value=100 unit=mL
